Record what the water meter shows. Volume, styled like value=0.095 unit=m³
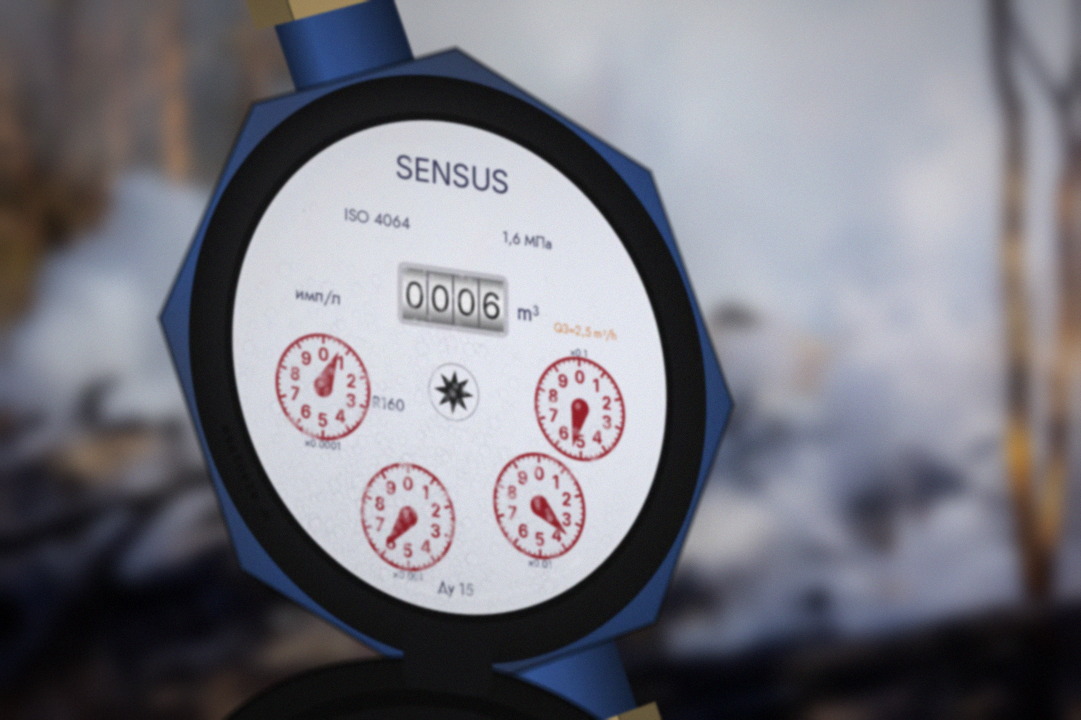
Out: value=6.5360 unit=m³
